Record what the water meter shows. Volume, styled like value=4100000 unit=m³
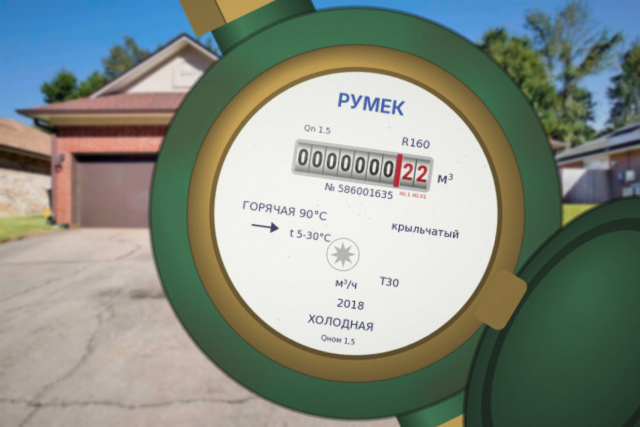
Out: value=0.22 unit=m³
